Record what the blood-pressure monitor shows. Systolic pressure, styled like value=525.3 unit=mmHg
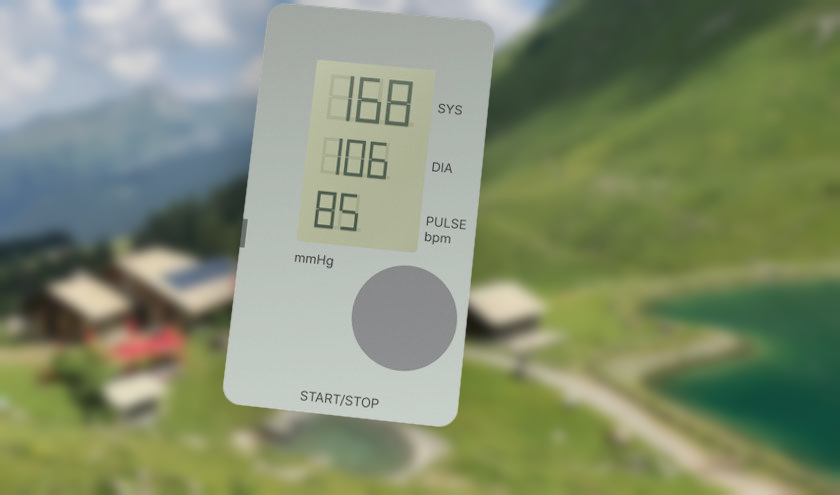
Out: value=168 unit=mmHg
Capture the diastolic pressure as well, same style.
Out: value=106 unit=mmHg
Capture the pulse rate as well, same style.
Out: value=85 unit=bpm
